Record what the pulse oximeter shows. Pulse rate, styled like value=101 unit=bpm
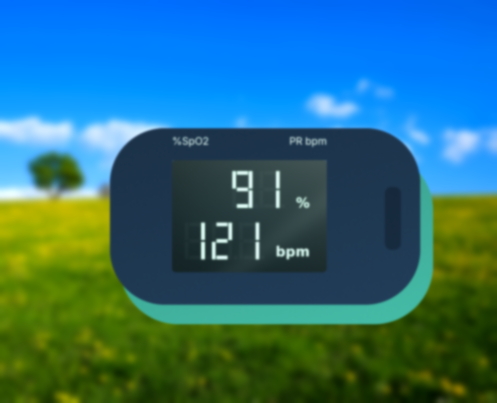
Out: value=121 unit=bpm
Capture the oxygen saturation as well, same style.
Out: value=91 unit=%
